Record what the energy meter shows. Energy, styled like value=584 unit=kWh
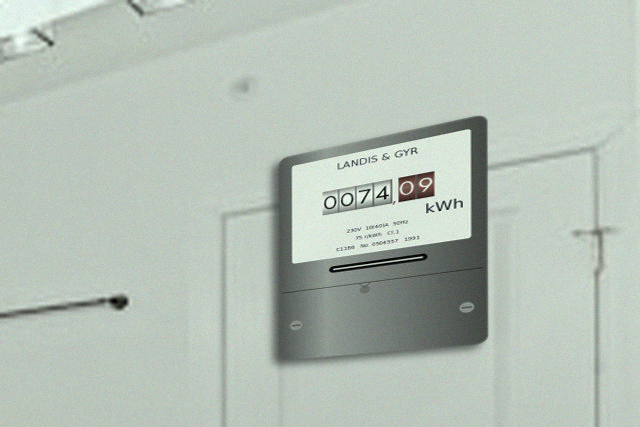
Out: value=74.09 unit=kWh
